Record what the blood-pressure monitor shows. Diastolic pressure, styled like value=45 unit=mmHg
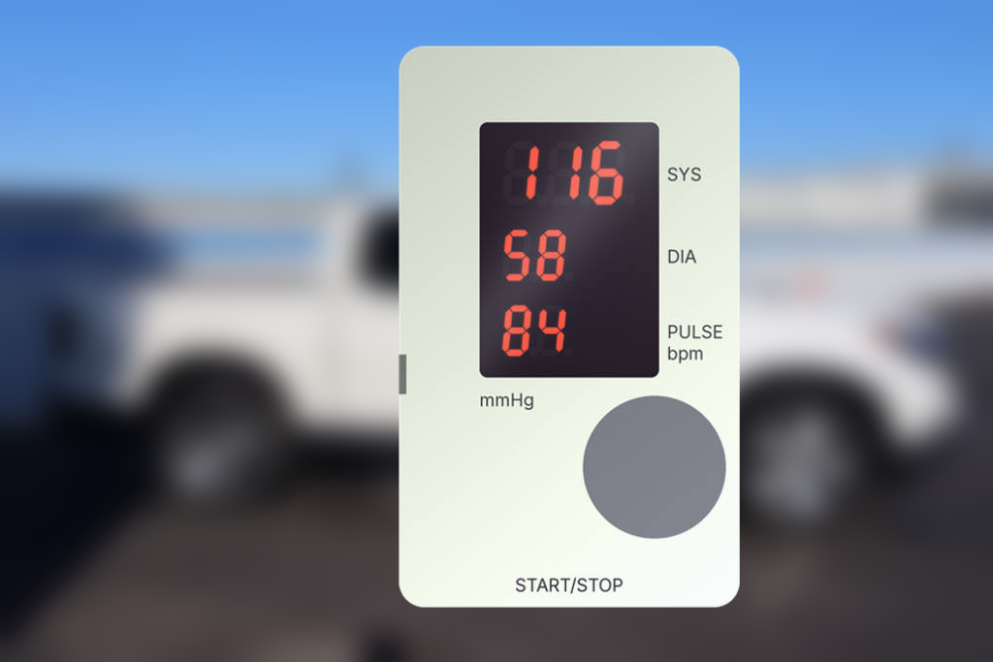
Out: value=58 unit=mmHg
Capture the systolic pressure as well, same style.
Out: value=116 unit=mmHg
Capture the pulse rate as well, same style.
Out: value=84 unit=bpm
